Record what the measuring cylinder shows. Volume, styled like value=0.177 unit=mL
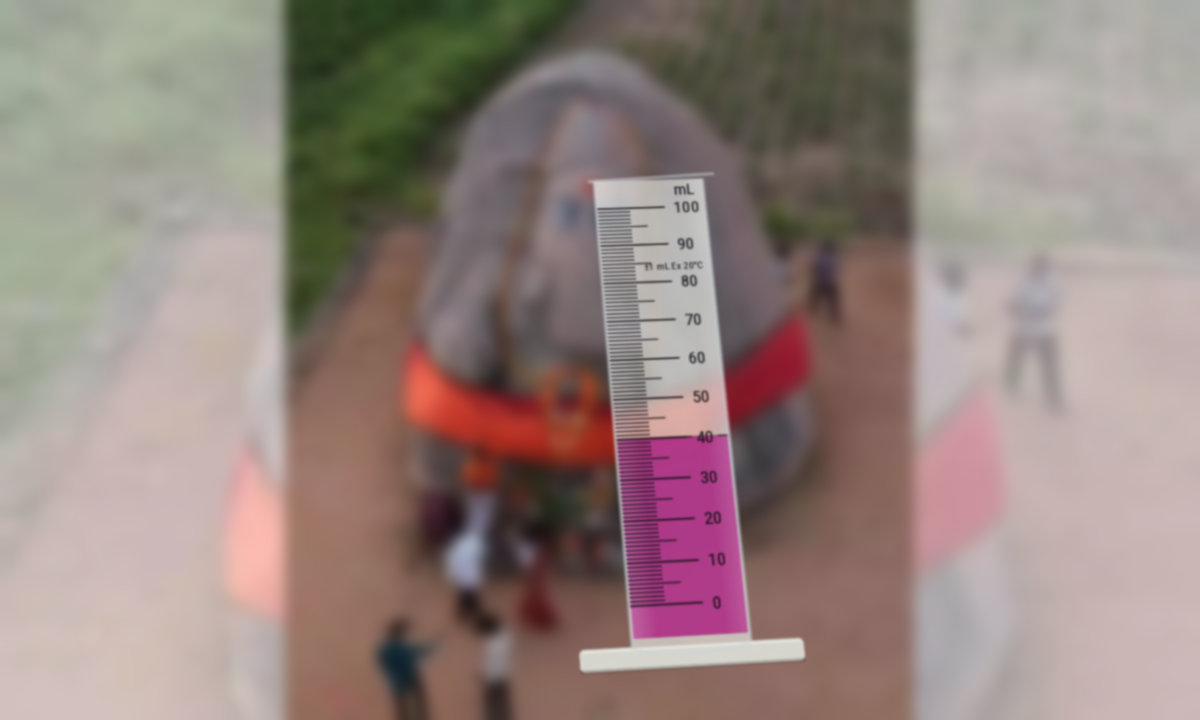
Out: value=40 unit=mL
